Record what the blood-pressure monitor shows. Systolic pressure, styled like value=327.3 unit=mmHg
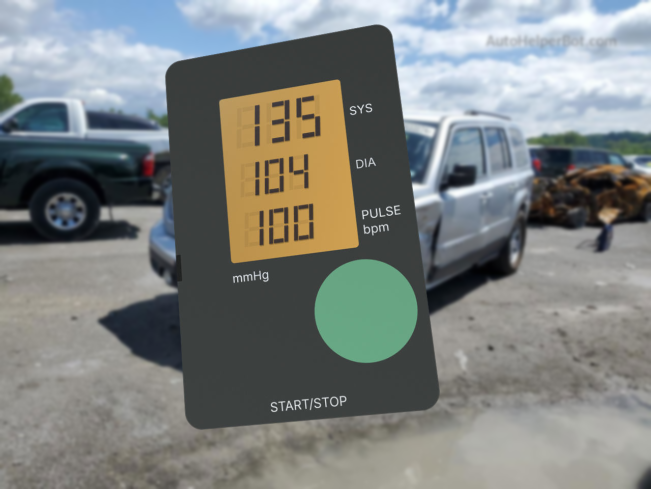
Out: value=135 unit=mmHg
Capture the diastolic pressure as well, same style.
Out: value=104 unit=mmHg
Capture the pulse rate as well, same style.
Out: value=100 unit=bpm
